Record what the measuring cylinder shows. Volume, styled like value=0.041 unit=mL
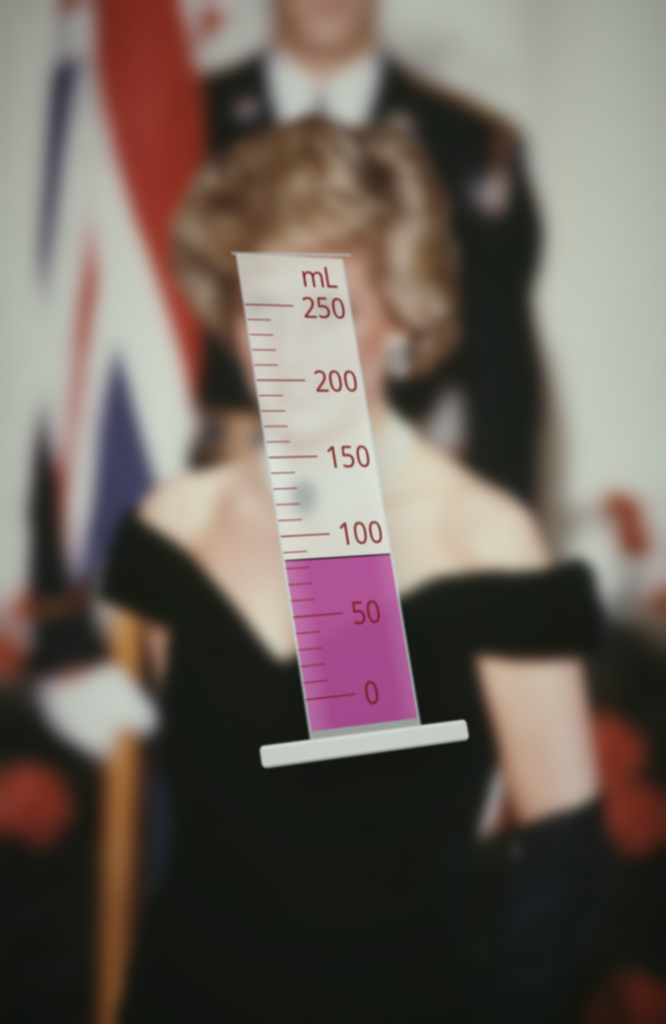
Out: value=85 unit=mL
